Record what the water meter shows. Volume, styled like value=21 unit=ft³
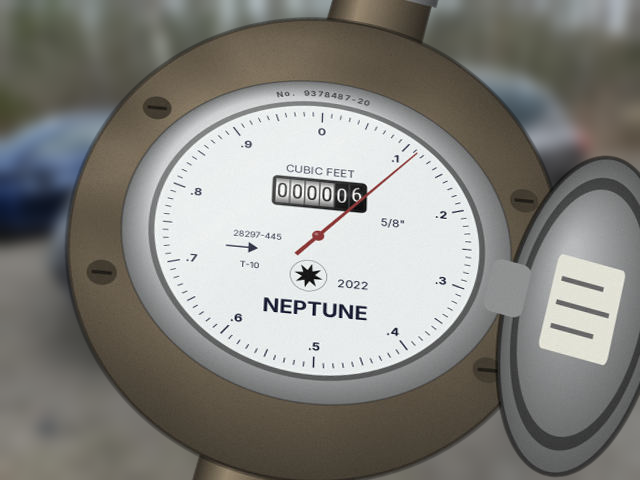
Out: value=6.11 unit=ft³
